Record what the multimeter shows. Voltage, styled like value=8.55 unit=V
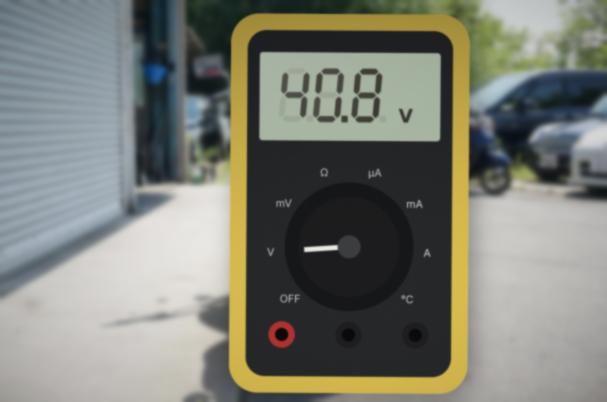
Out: value=40.8 unit=V
